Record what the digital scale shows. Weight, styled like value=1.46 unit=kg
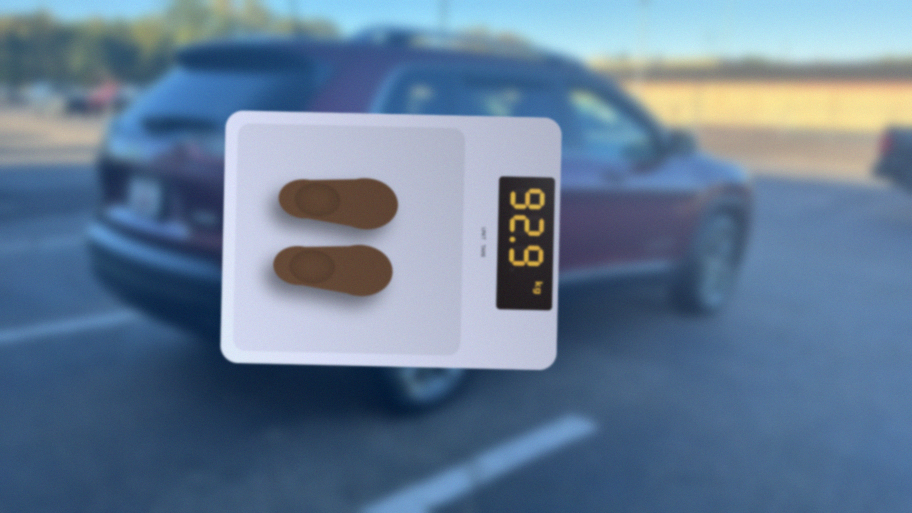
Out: value=92.9 unit=kg
